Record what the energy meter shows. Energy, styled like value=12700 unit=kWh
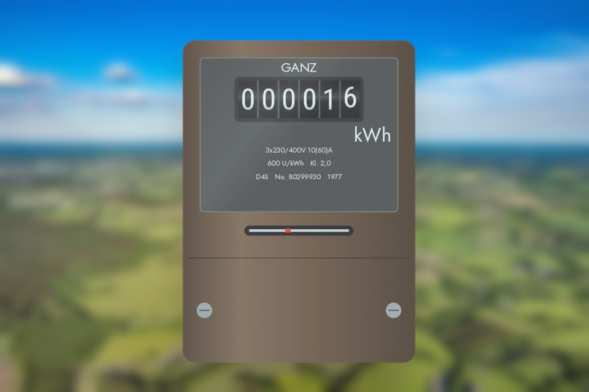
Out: value=16 unit=kWh
